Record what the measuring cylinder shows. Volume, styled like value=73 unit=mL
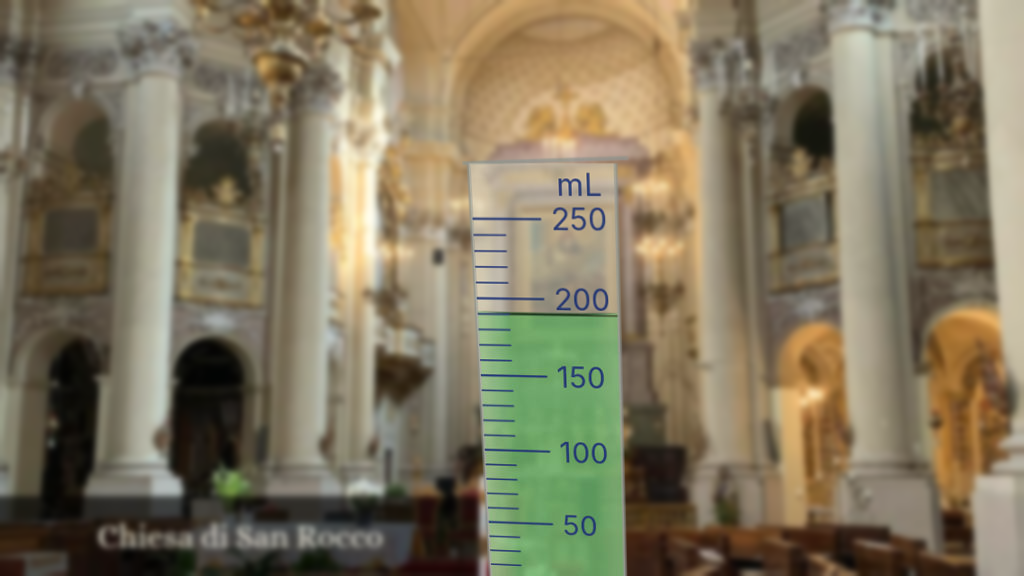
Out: value=190 unit=mL
